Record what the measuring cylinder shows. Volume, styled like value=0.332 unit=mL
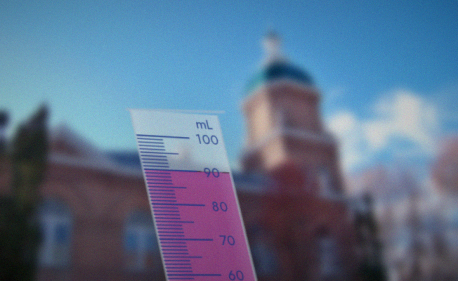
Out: value=90 unit=mL
